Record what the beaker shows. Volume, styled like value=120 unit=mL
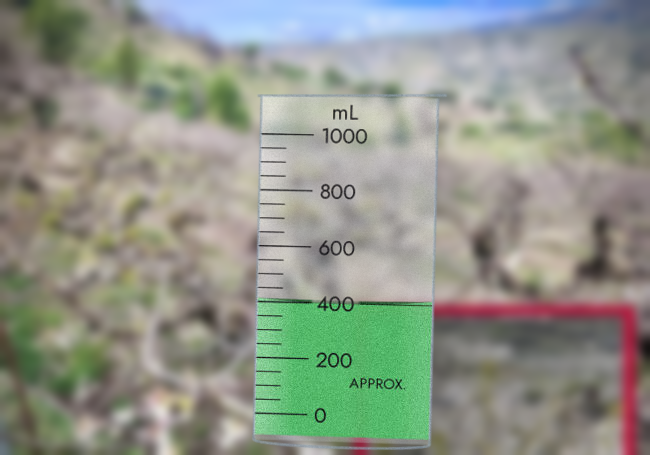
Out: value=400 unit=mL
